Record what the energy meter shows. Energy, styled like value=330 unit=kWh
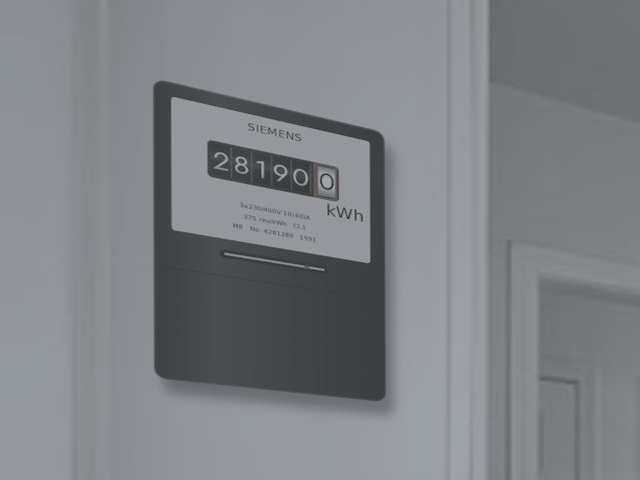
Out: value=28190.0 unit=kWh
